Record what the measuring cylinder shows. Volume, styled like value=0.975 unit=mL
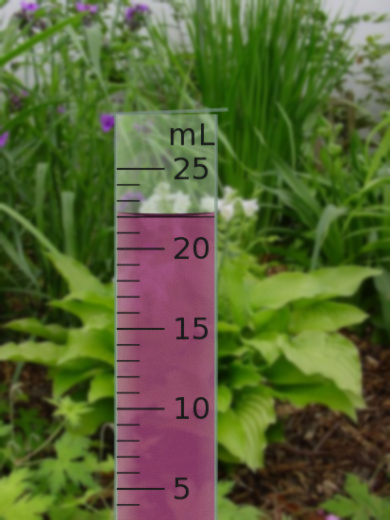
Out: value=22 unit=mL
